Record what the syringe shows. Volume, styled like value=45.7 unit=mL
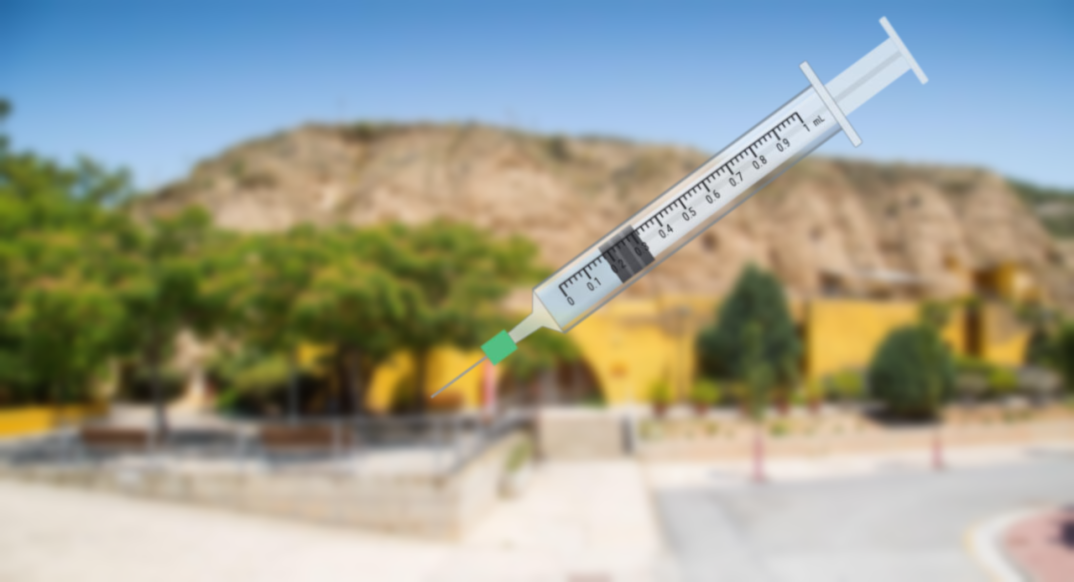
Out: value=0.18 unit=mL
